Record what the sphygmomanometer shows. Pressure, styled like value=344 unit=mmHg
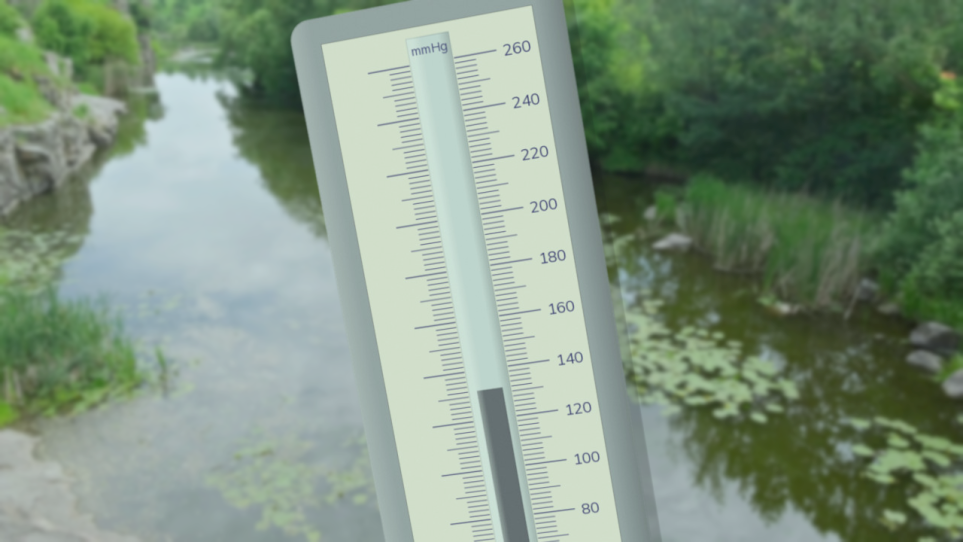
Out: value=132 unit=mmHg
